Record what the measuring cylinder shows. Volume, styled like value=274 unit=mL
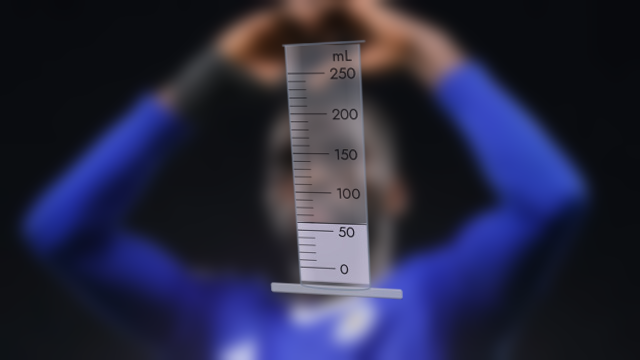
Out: value=60 unit=mL
